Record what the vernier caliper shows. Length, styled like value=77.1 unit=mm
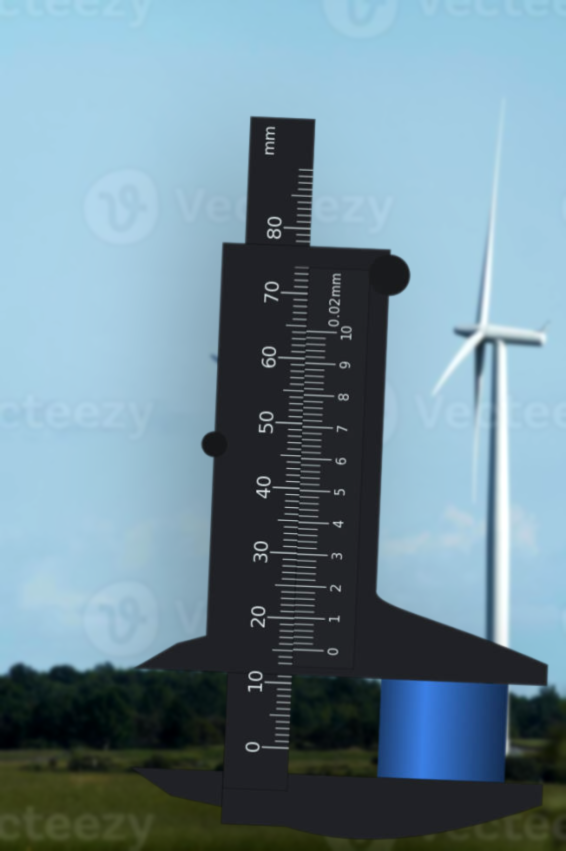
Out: value=15.2 unit=mm
